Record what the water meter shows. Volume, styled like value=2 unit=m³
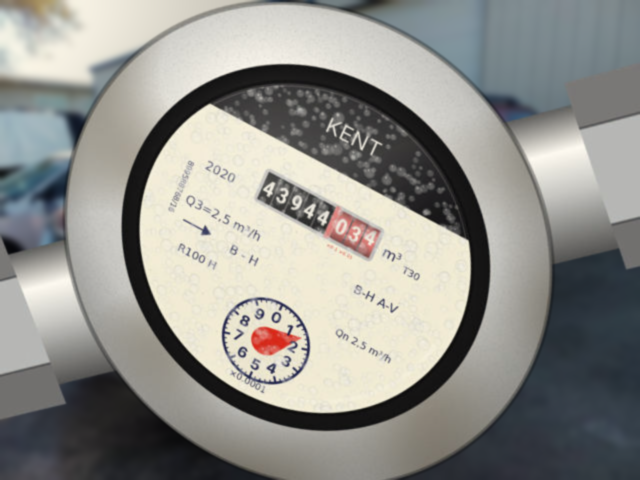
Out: value=43944.0341 unit=m³
